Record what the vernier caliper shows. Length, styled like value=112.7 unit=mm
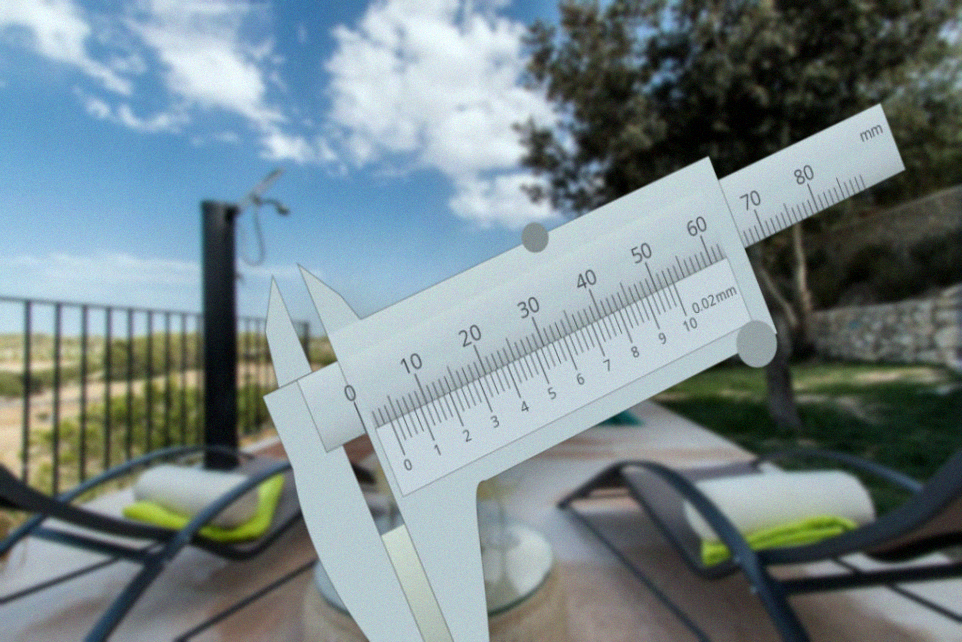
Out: value=4.0 unit=mm
